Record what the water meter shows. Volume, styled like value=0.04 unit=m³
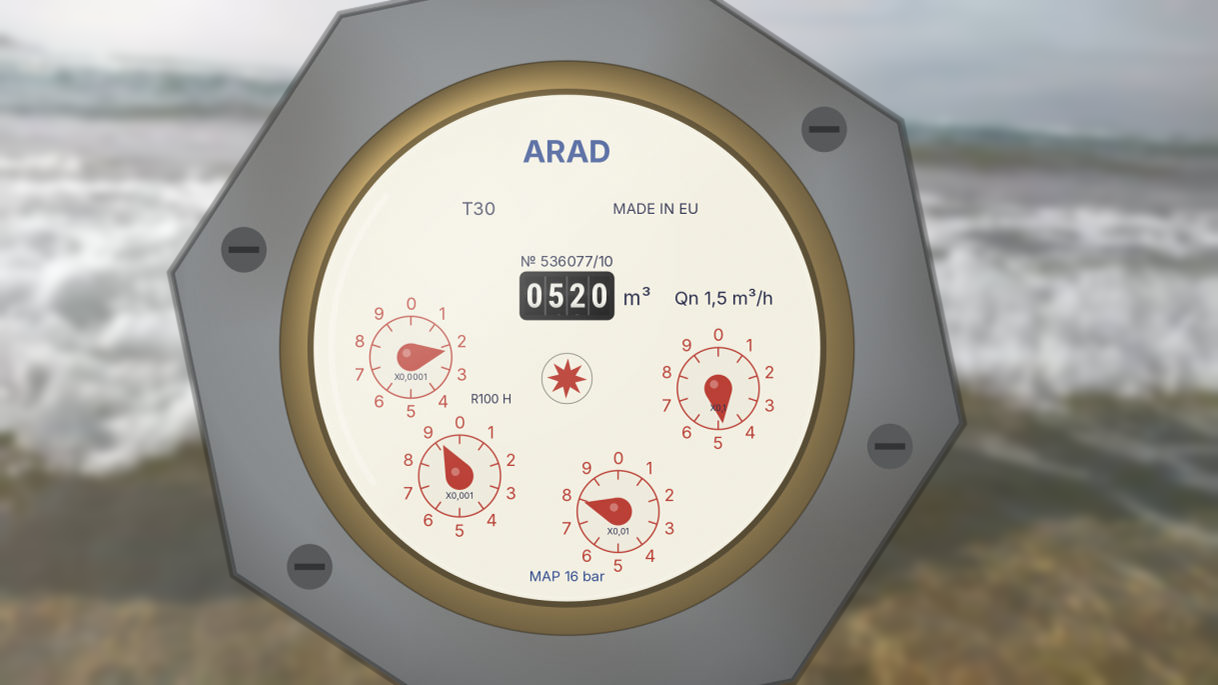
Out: value=520.4792 unit=m³
